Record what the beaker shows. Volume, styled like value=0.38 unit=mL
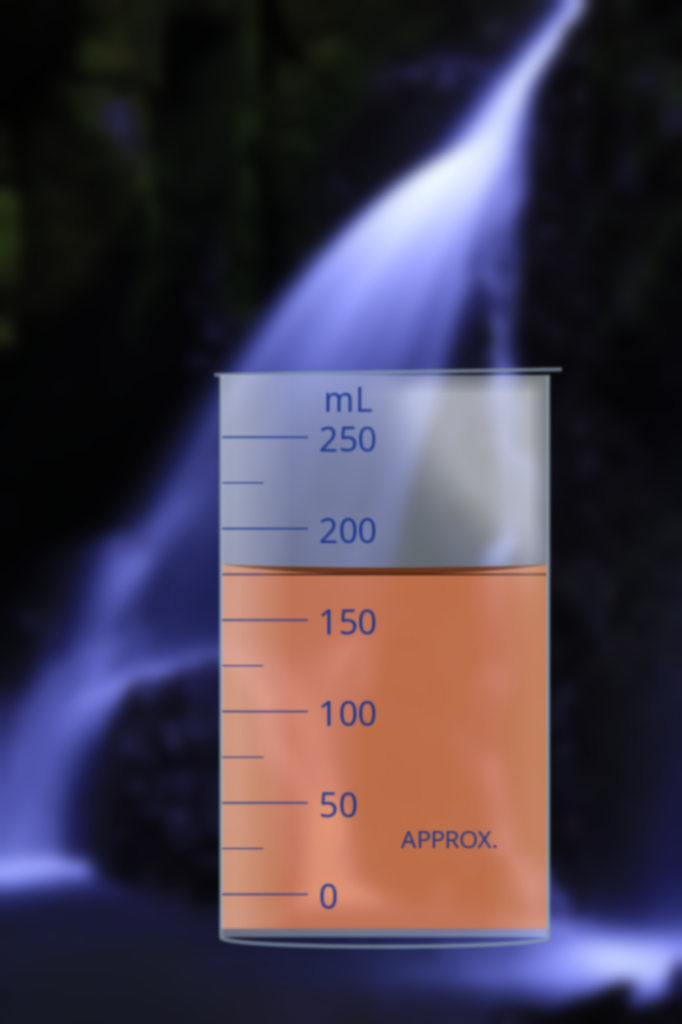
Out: value=175 unit=mL
